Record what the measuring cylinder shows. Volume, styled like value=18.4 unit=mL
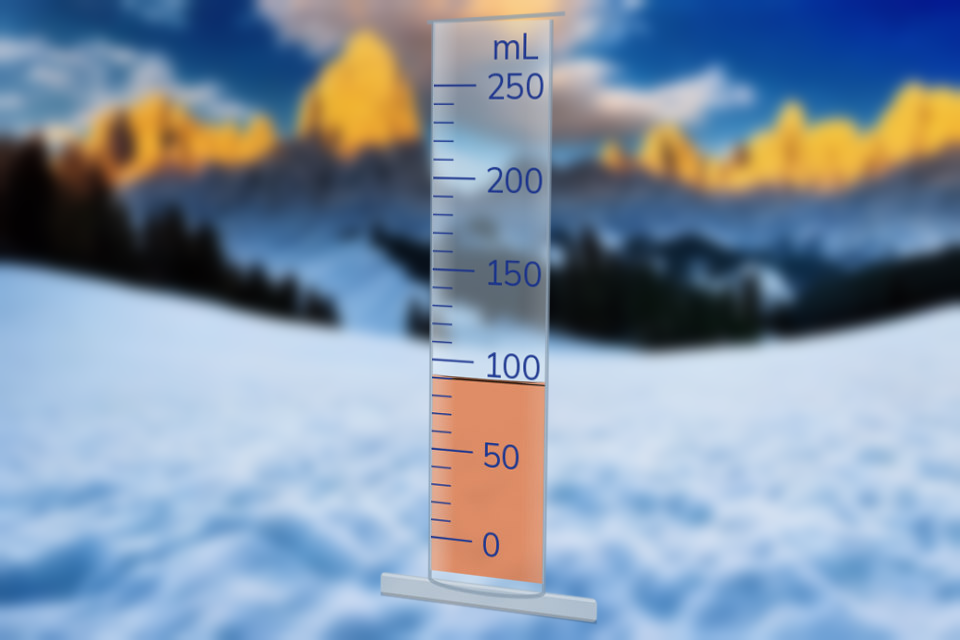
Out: value=90 unit=mL
